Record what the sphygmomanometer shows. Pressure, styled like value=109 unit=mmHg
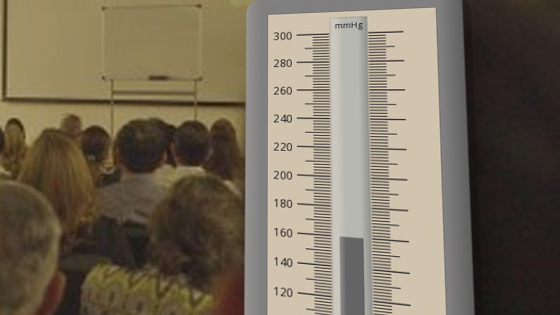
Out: value=160 unit=mmHg
